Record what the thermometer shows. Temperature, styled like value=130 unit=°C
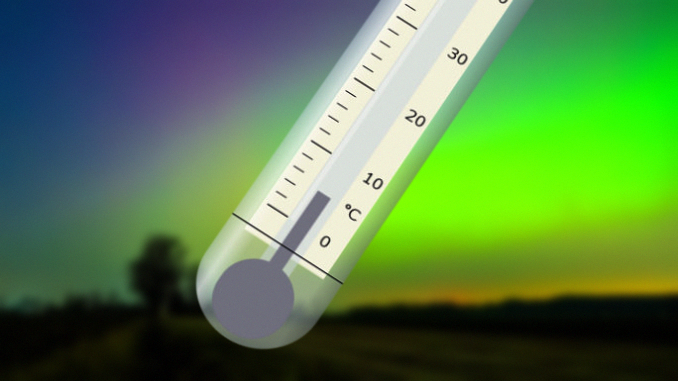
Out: value=5 unit=°C
